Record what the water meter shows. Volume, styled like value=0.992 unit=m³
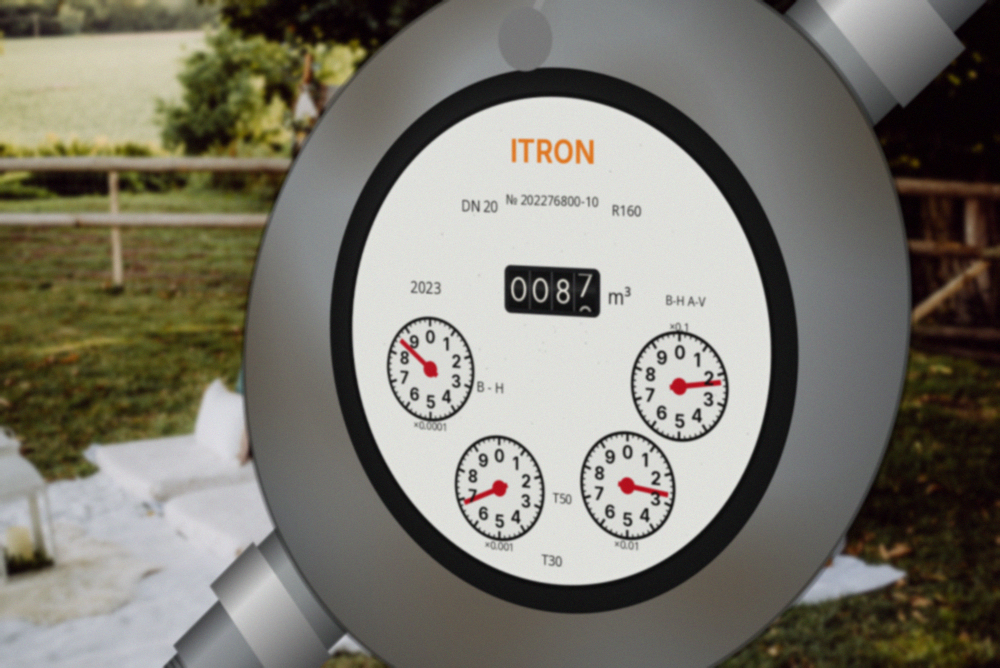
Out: value=87.2268 unit=m³
